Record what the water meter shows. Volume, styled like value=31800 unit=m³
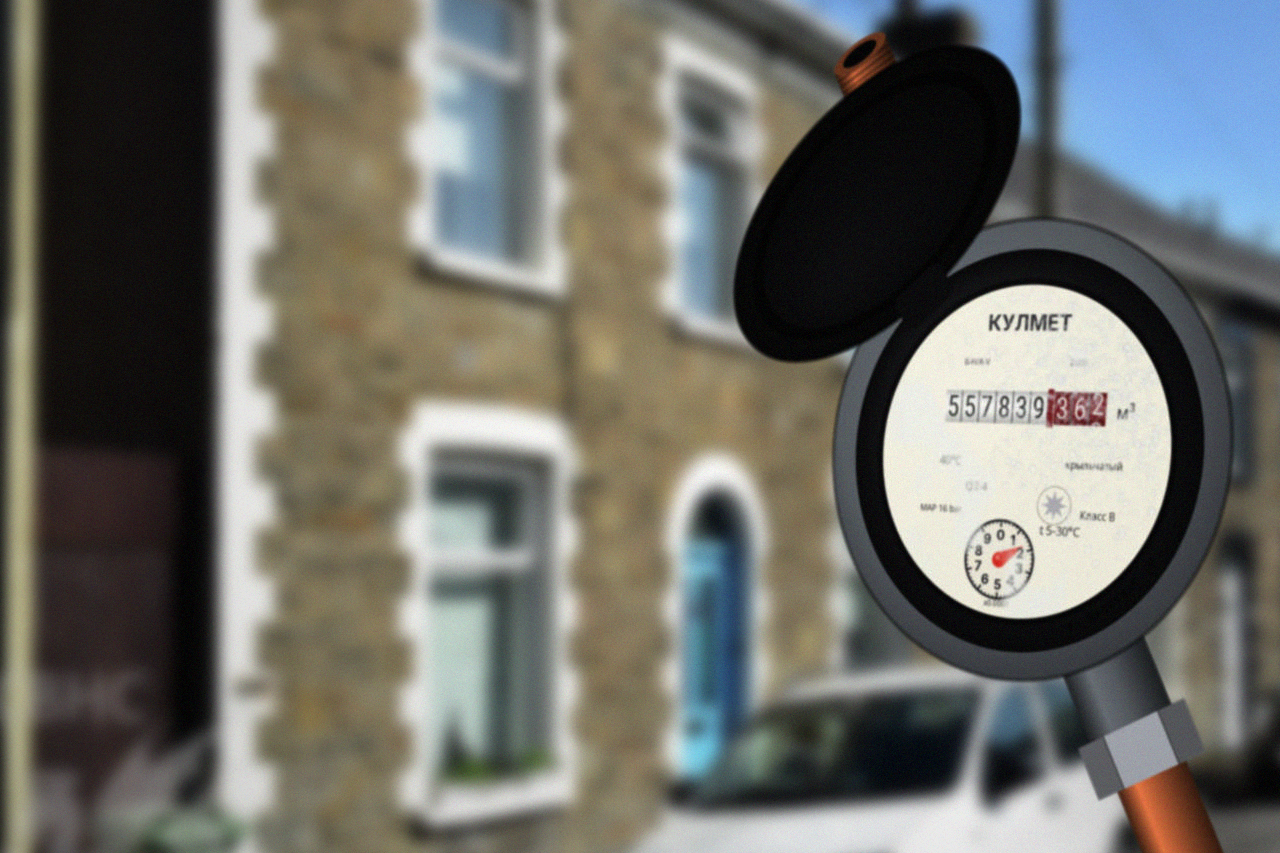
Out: value=557839.3621 unit=m³
